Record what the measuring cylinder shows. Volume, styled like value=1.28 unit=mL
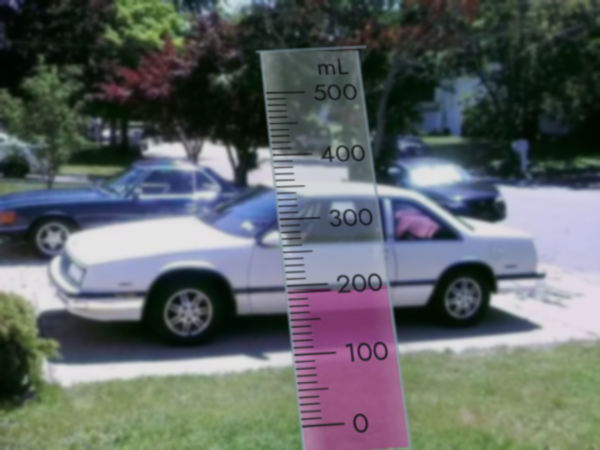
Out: value=190 unit=mL
